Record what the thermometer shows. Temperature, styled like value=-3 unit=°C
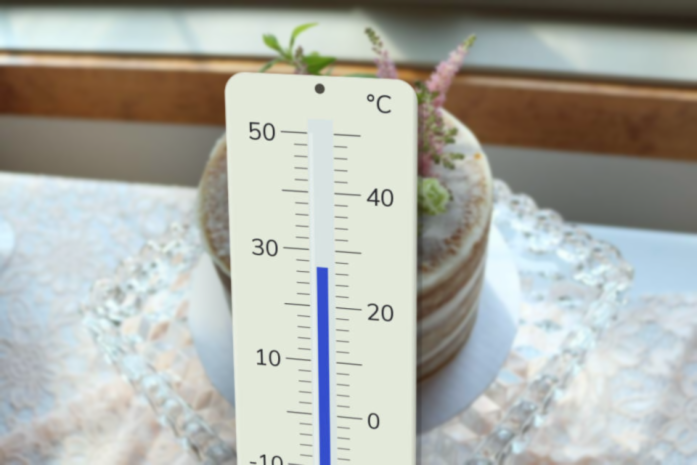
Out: value=27 unit=°C
